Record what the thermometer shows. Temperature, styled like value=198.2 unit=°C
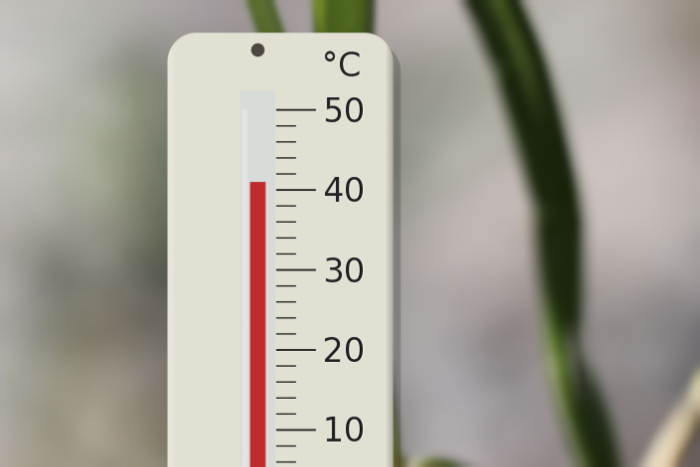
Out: value=41 unit=°C
